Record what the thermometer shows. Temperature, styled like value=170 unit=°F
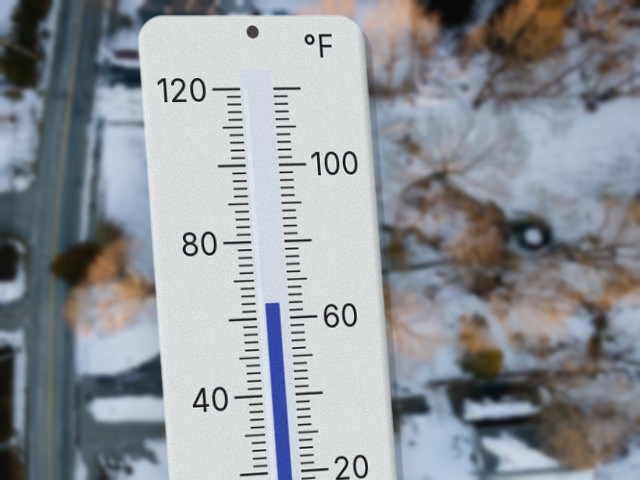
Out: value=64 unit=°F
